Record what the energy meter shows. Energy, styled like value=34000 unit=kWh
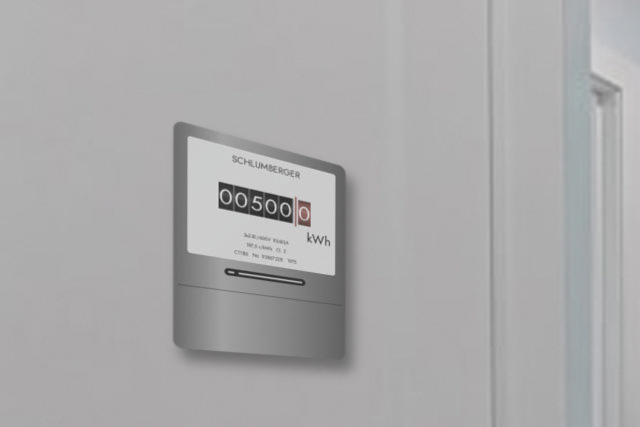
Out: value=500.0 unit=kWh
